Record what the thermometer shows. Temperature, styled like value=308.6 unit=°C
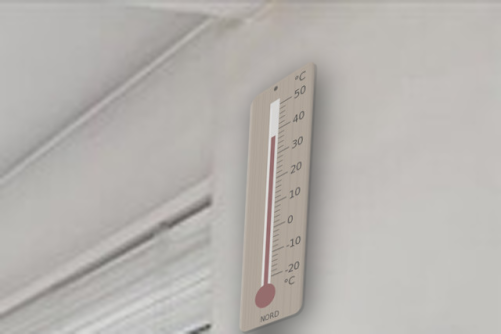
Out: value=38 unit=°C
